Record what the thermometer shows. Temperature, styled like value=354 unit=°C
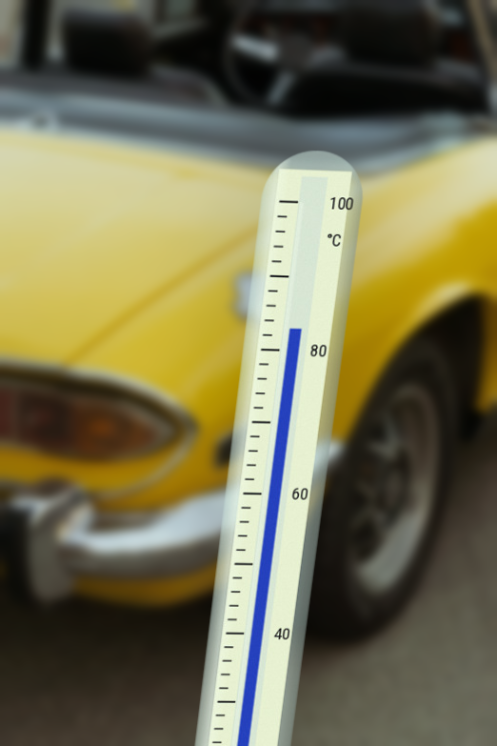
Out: value=83 unit=°C
